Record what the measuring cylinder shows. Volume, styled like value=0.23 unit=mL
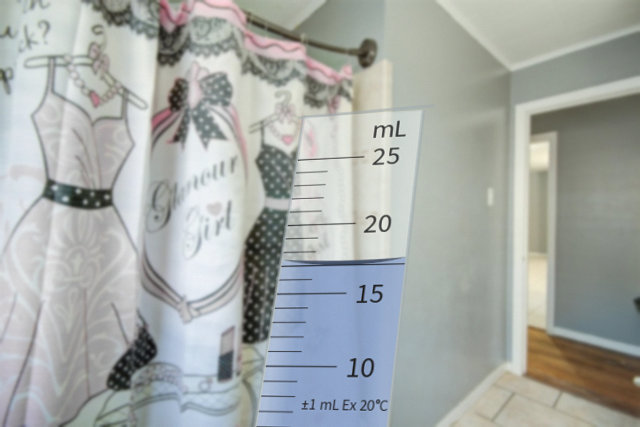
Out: value=17 unit=mL
